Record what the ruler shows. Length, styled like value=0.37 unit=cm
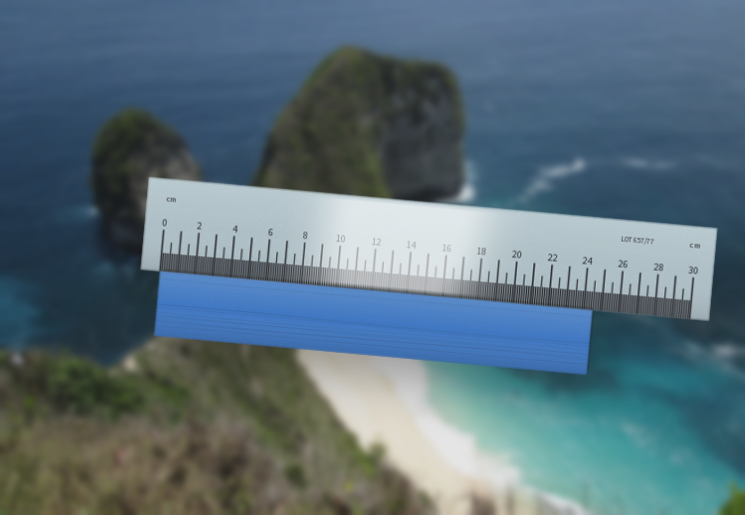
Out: value=24.5 unit=cm
